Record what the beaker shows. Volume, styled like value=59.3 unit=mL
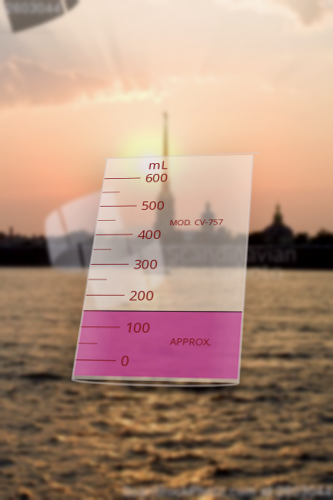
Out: value=150 unit=mL
